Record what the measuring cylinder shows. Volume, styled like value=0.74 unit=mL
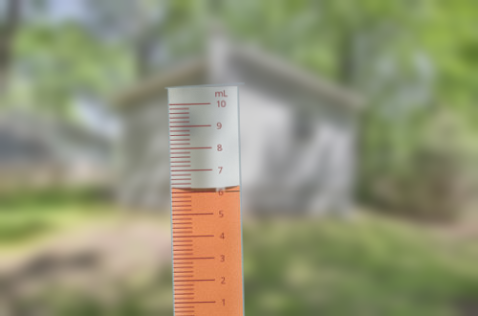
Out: value=6 unit=mL
